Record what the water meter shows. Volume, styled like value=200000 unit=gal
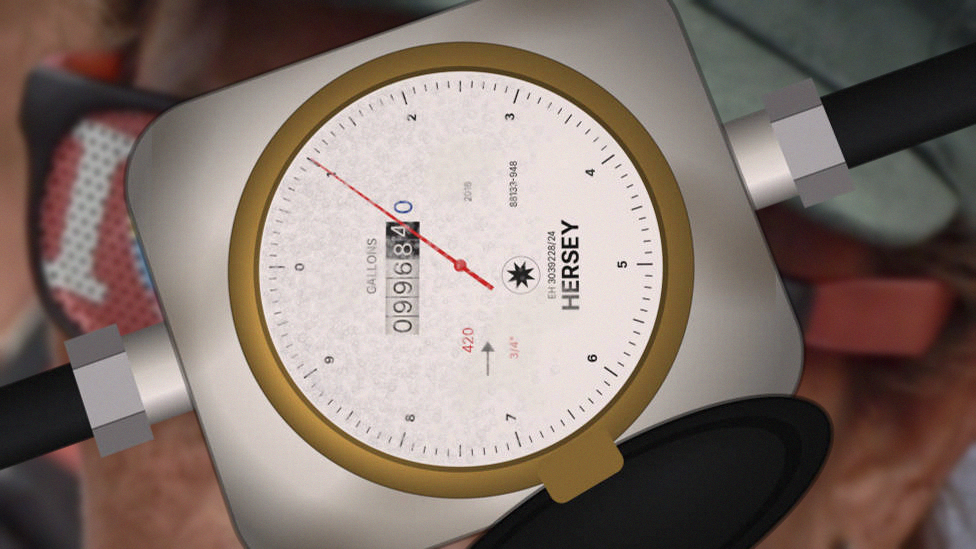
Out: value=996841.0 unit=gal
